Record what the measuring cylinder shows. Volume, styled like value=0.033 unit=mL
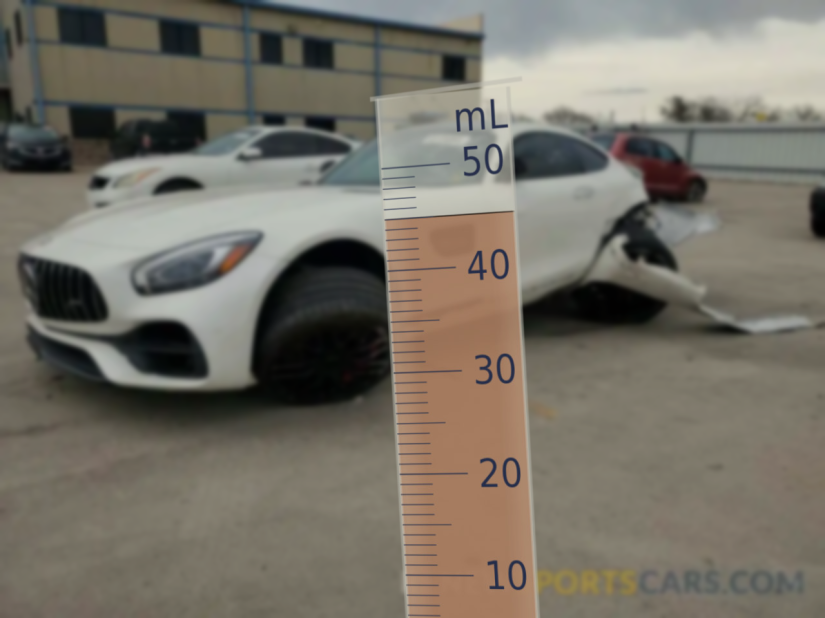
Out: value=45 unit=mL
